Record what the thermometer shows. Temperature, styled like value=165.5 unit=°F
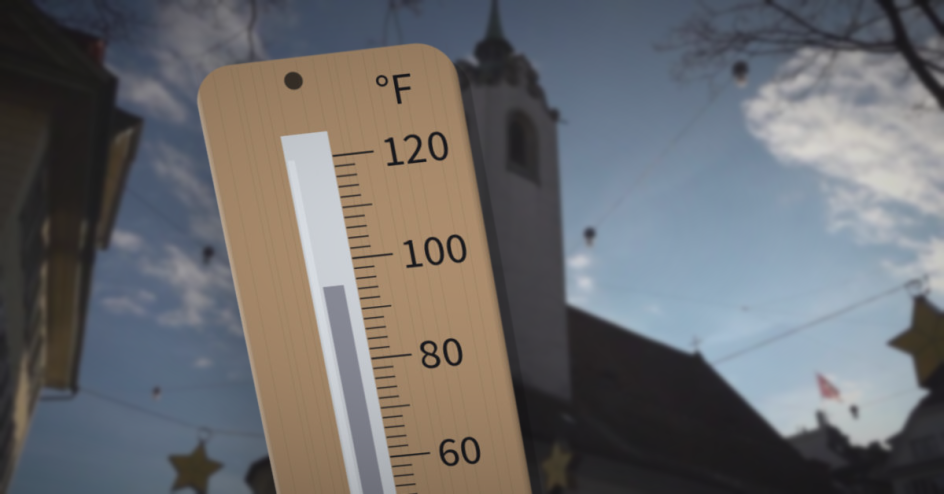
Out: value=95 unit=°F
